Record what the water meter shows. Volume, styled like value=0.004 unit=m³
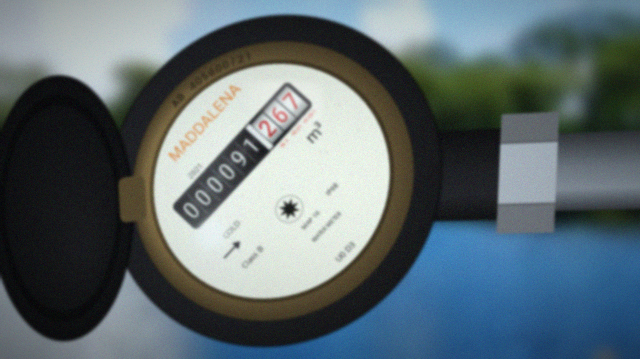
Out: value=91.267 unit=m³
